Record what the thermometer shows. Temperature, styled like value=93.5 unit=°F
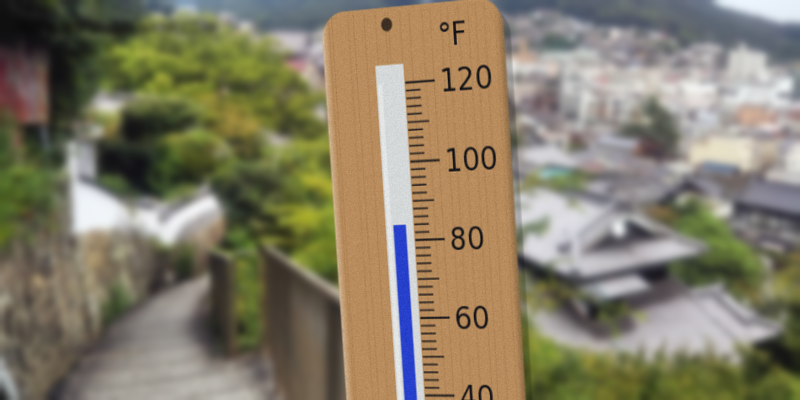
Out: value=84 unit=°F
